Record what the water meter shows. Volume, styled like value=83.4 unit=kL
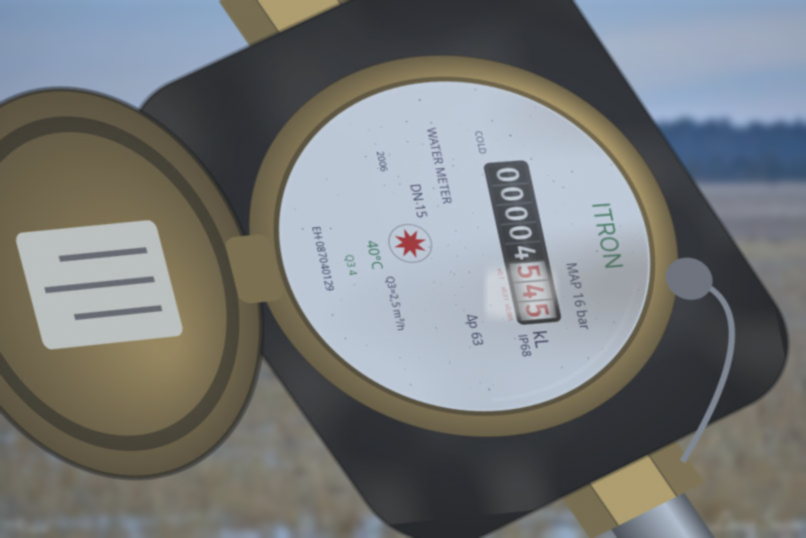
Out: value=4.545 unit=kL
